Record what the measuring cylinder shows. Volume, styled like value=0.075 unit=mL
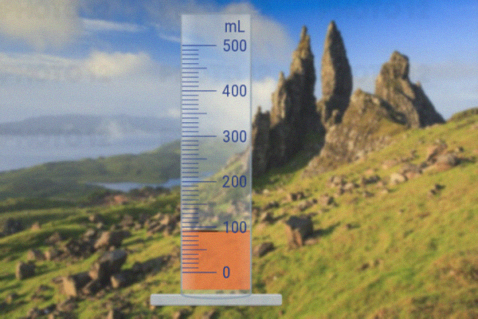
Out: value=90 unit=mL
